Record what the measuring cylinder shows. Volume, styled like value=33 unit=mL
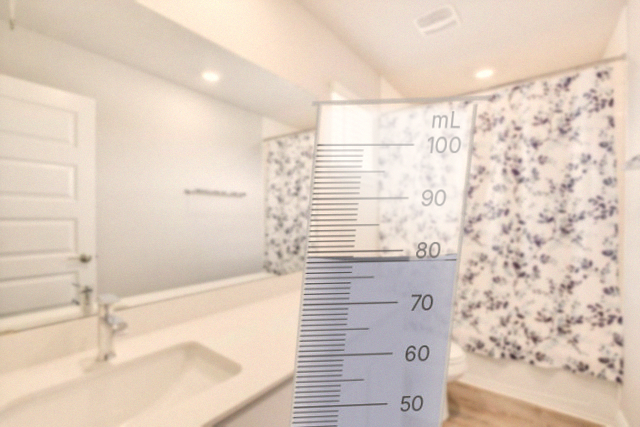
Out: value=78 unit=mL
